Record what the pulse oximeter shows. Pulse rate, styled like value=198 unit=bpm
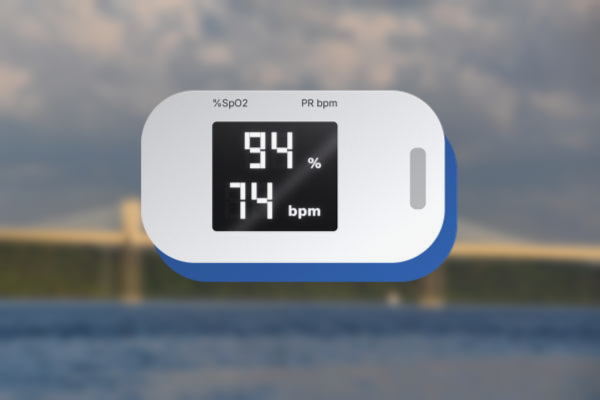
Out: value=74 unit=bpm
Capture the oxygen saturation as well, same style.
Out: value=94 unit=%
